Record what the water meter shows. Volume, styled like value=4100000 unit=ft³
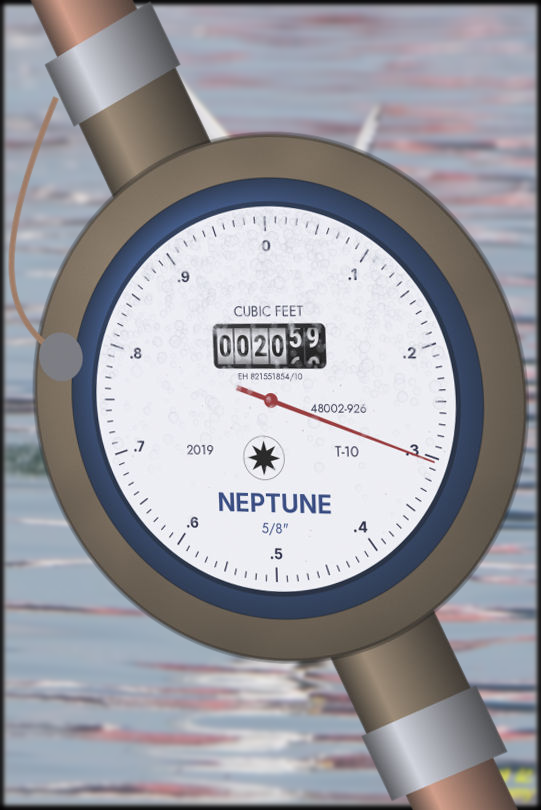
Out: value=2059.30 unit=ft³
